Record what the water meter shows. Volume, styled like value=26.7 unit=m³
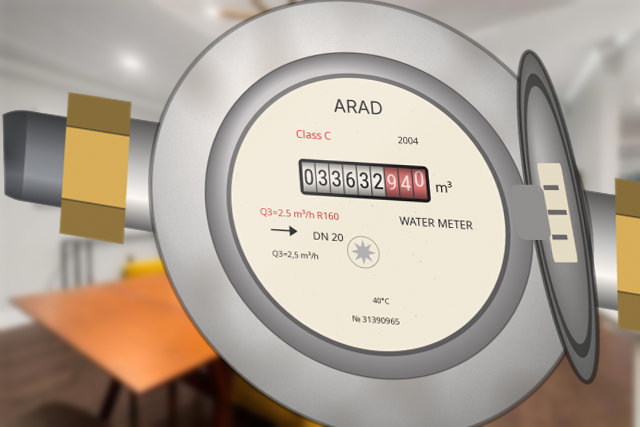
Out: value=33632.940 unit=m³
